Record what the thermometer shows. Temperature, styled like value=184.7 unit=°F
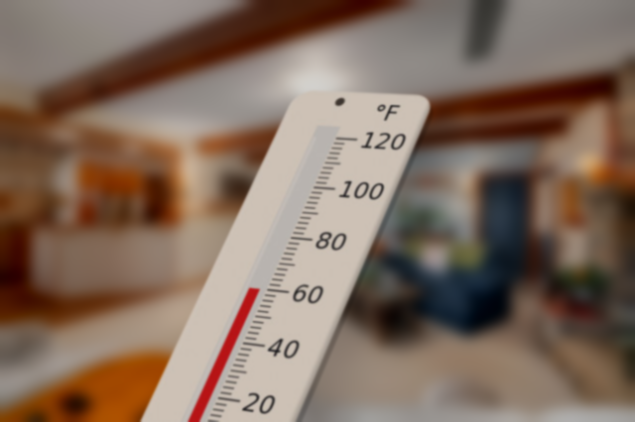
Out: value=60 unit=°F
